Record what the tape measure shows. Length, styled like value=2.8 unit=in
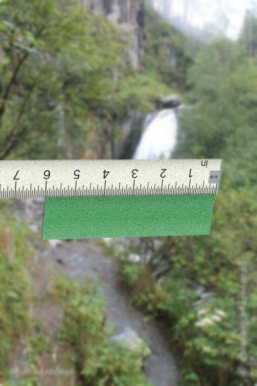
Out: value=6 unit=in
